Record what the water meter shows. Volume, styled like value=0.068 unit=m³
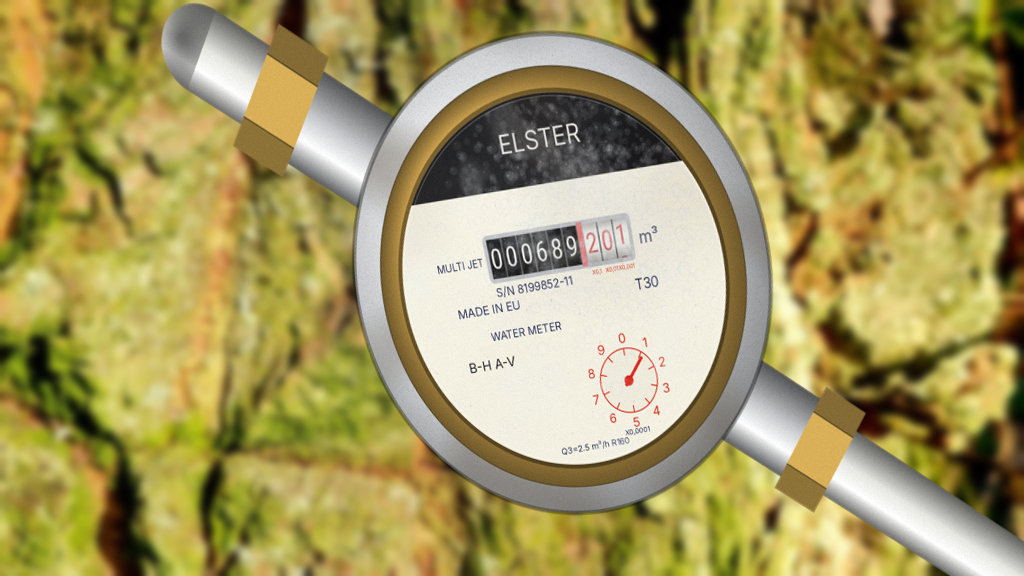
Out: value=689.2011 unit=m³
